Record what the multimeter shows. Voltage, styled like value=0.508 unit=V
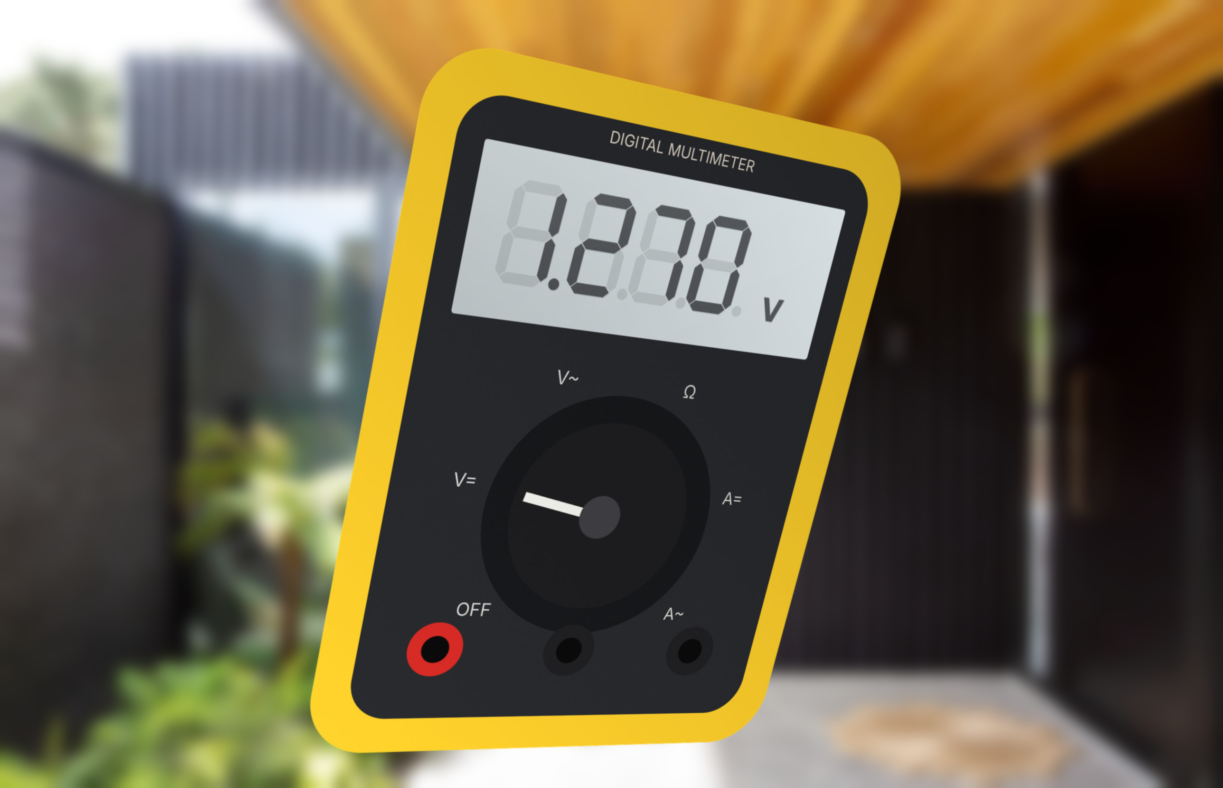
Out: value=1.270 unit=V
